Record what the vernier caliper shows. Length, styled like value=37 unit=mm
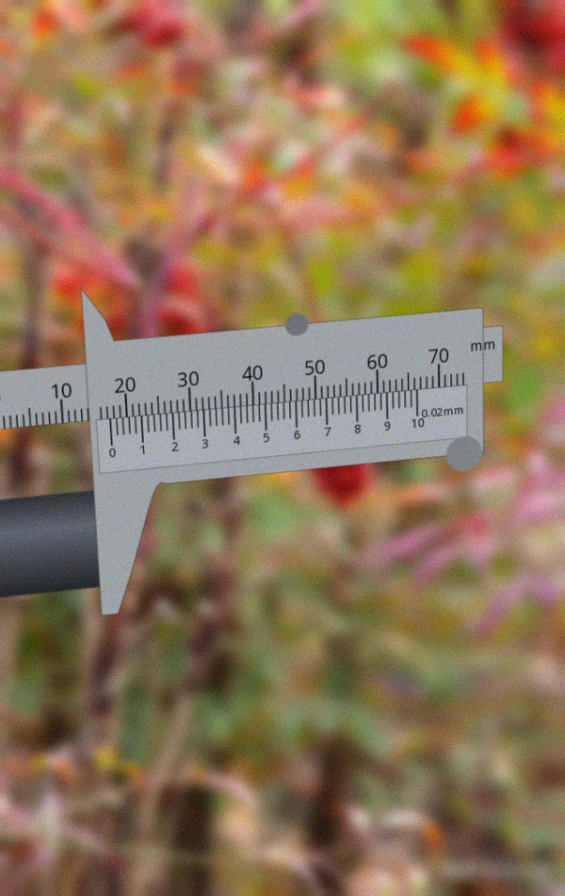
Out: value=17.4 unit=mm
